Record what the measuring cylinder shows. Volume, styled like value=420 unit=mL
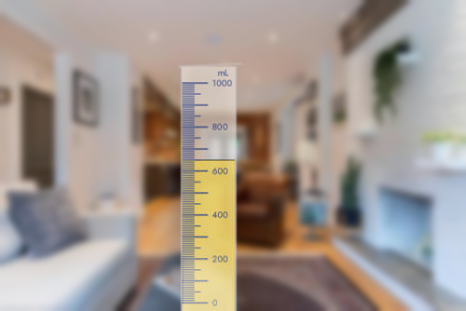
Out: value=650 unit=mL
